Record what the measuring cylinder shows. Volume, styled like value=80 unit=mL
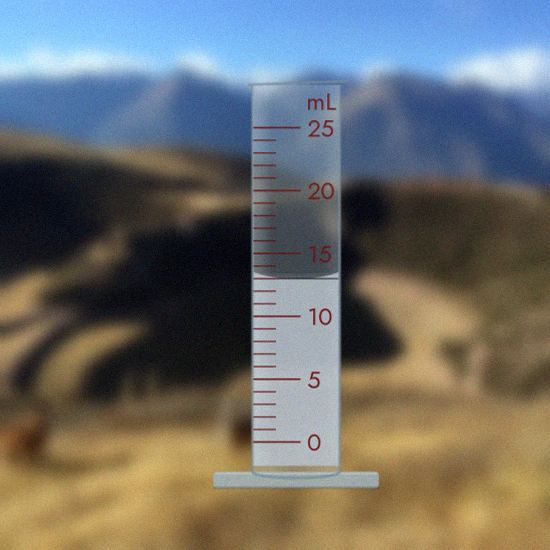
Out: value=13 unit=mL
